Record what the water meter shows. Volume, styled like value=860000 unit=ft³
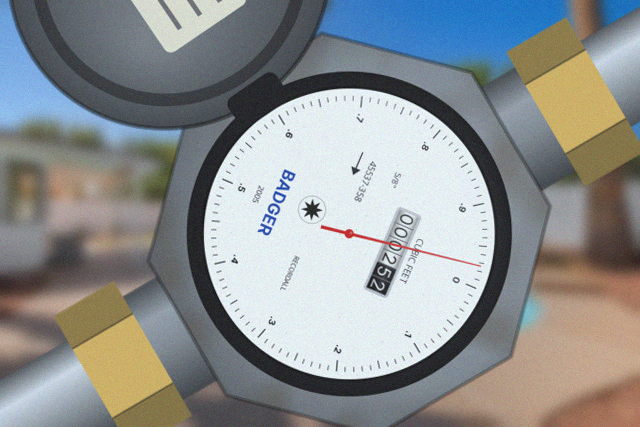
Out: value=251.97 unit=ft³
